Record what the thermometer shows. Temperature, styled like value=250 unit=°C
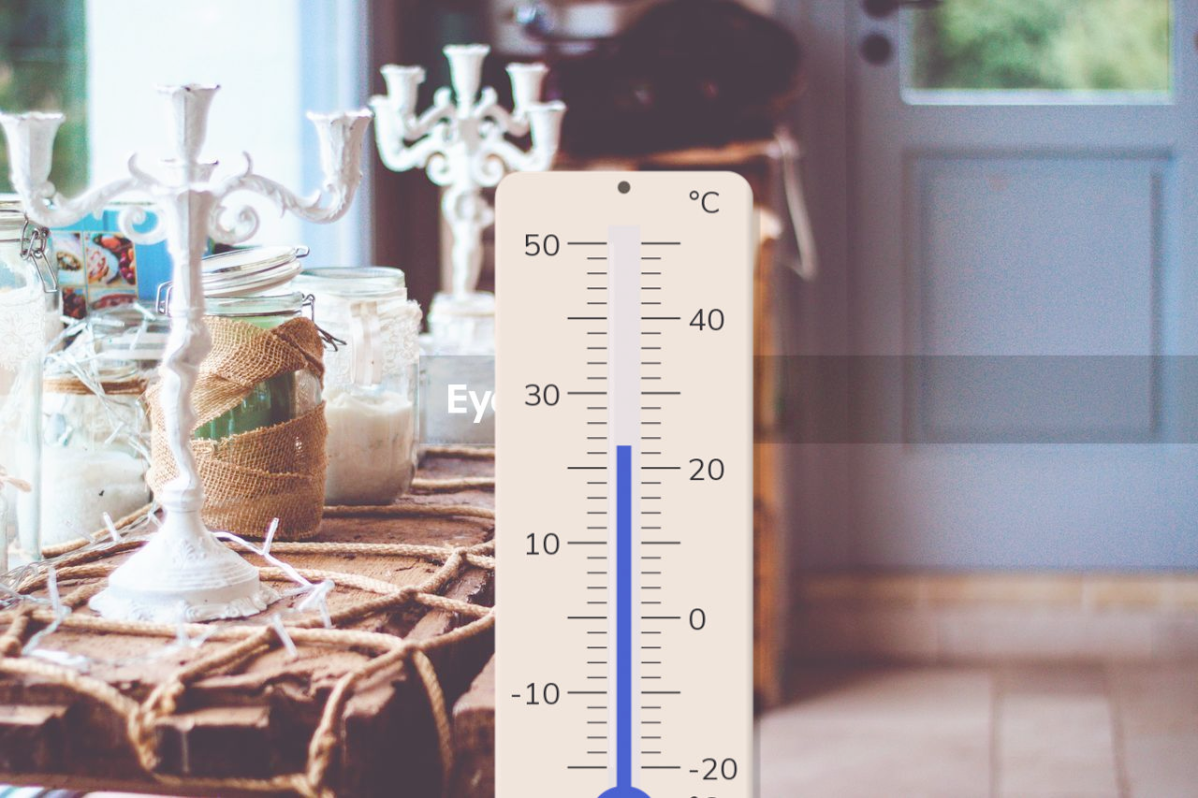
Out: value=23 unit=°C
